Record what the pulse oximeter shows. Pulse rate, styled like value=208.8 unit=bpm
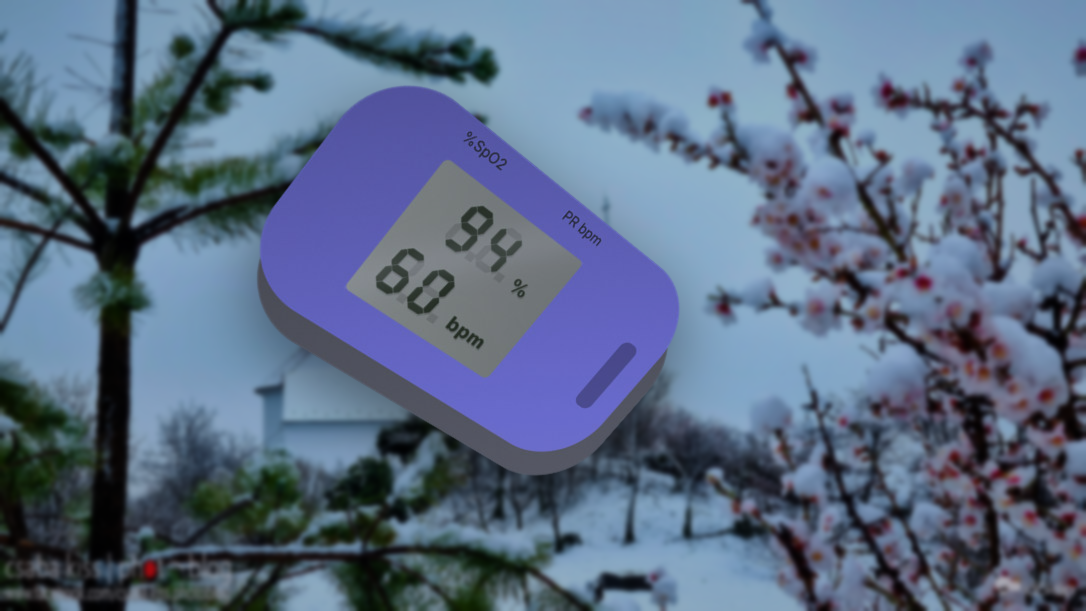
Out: value=60 unit=bpm
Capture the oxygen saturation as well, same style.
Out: value=94 unit=%
